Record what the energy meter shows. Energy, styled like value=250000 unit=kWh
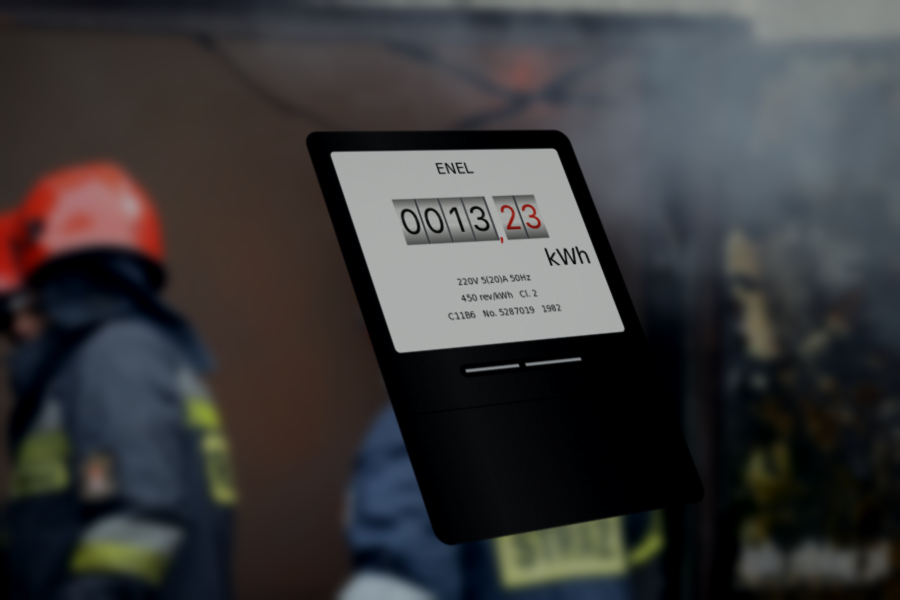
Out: value=13.23 unit=kWh
